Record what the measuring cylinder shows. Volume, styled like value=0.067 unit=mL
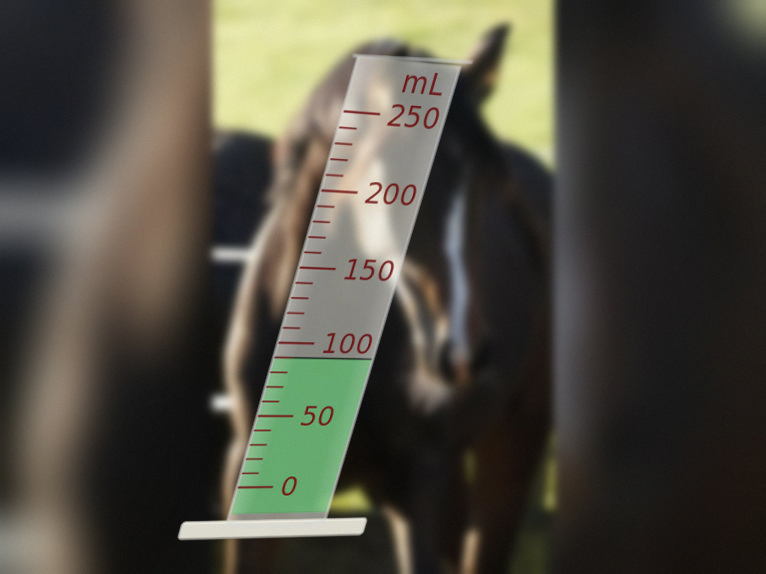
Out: value=90 unit=mL
